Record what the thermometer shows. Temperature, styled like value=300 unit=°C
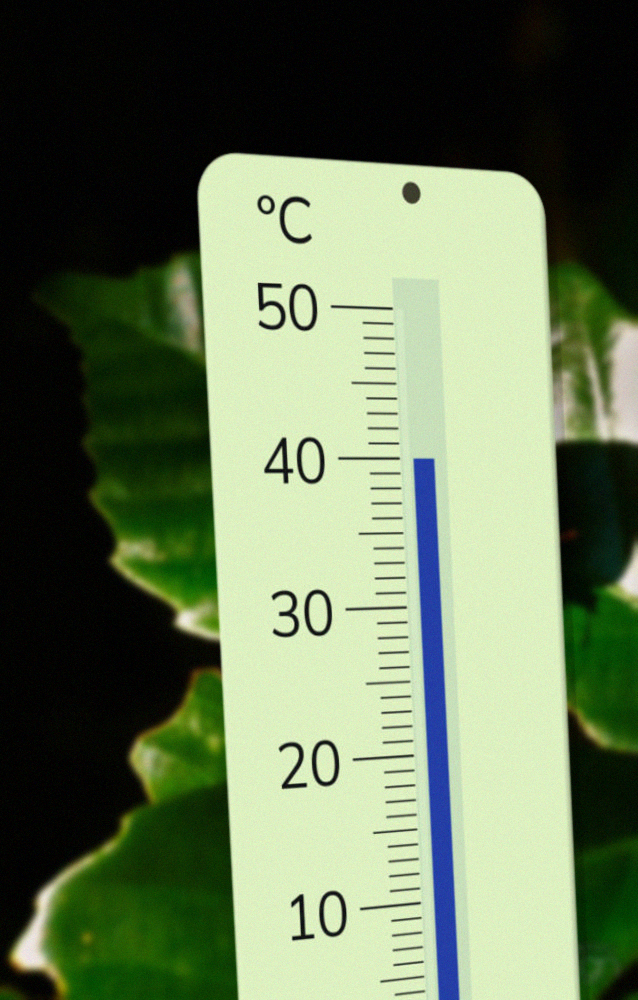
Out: value=40 unit=°C
